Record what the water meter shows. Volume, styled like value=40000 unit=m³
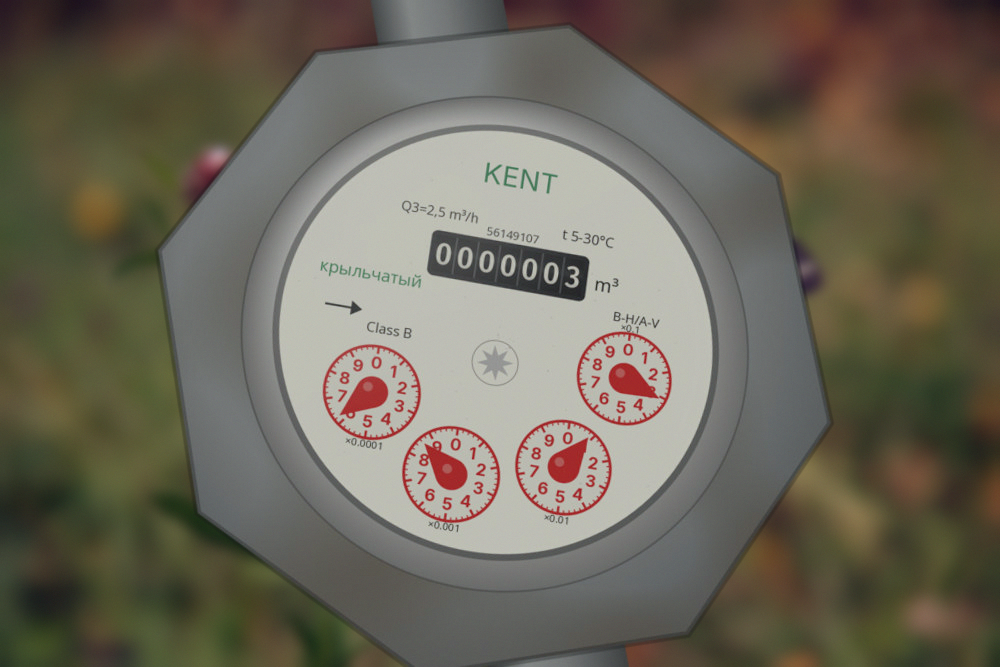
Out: value=3.3086 unit=m³
